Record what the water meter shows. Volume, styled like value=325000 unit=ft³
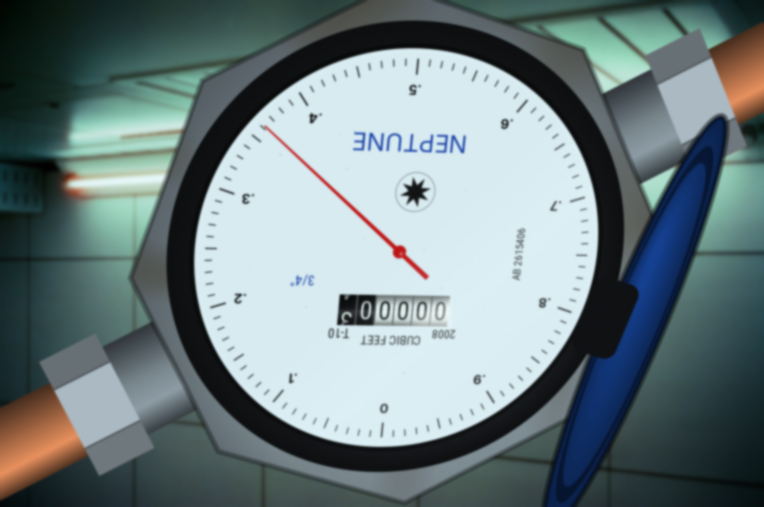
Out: value=3.36 unit=ft³
